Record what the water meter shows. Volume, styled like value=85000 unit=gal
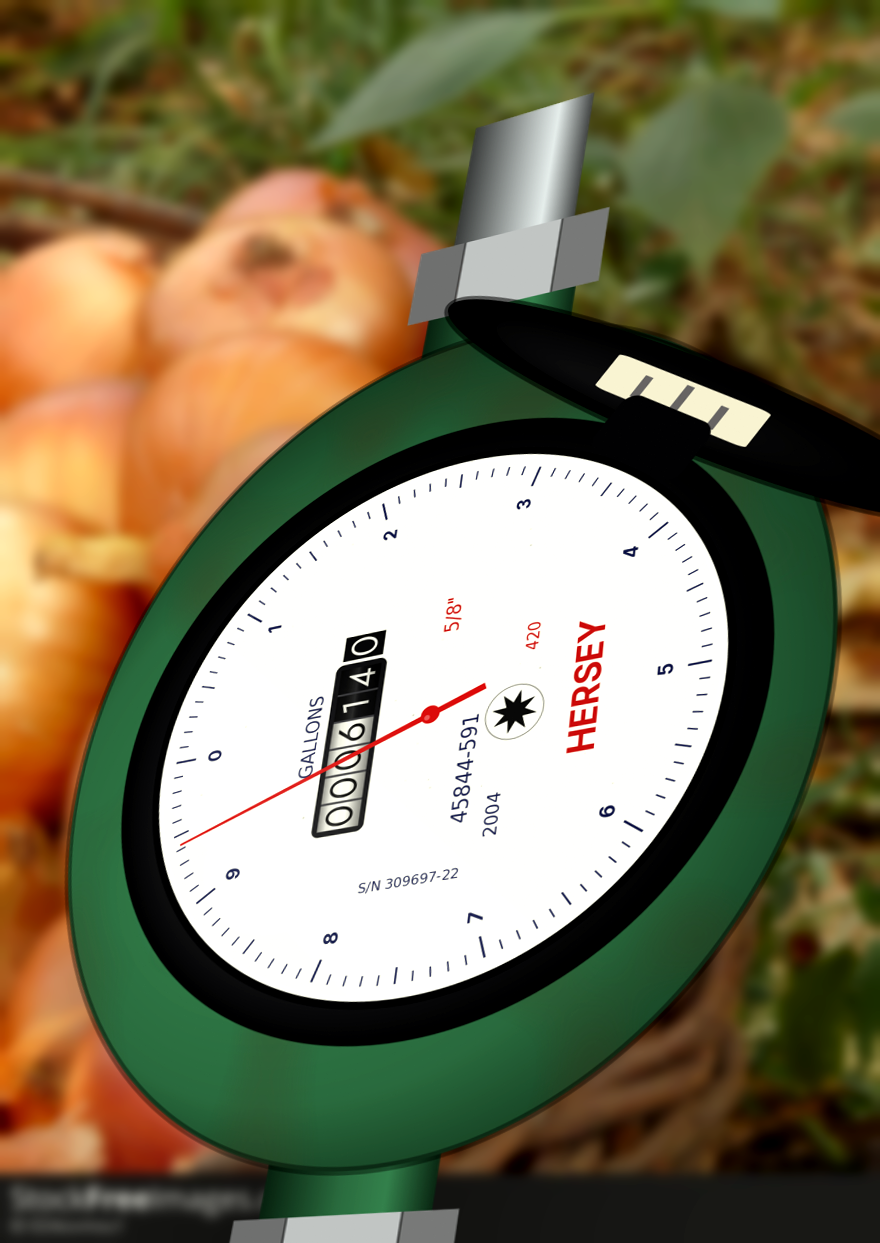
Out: value=6139.4 unit=gal
